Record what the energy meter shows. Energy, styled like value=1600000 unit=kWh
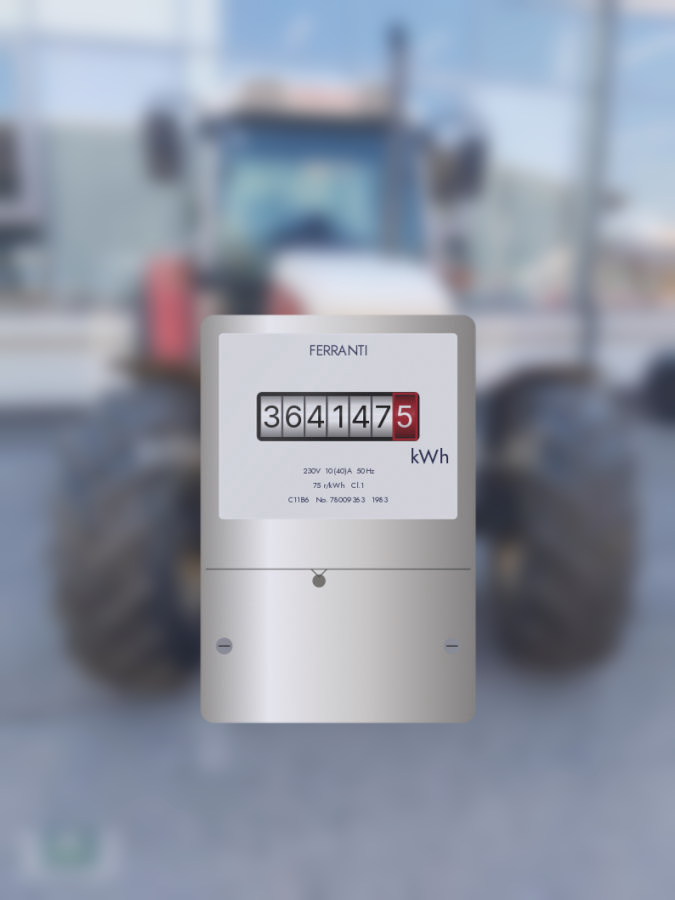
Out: value=364147.5 unit=kWh
